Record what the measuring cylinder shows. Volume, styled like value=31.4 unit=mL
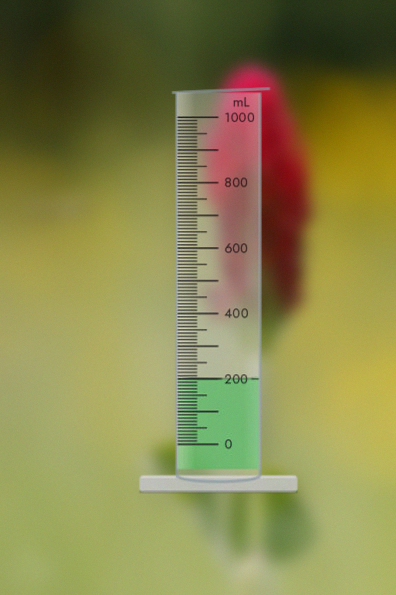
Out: value=200 unit=mL
